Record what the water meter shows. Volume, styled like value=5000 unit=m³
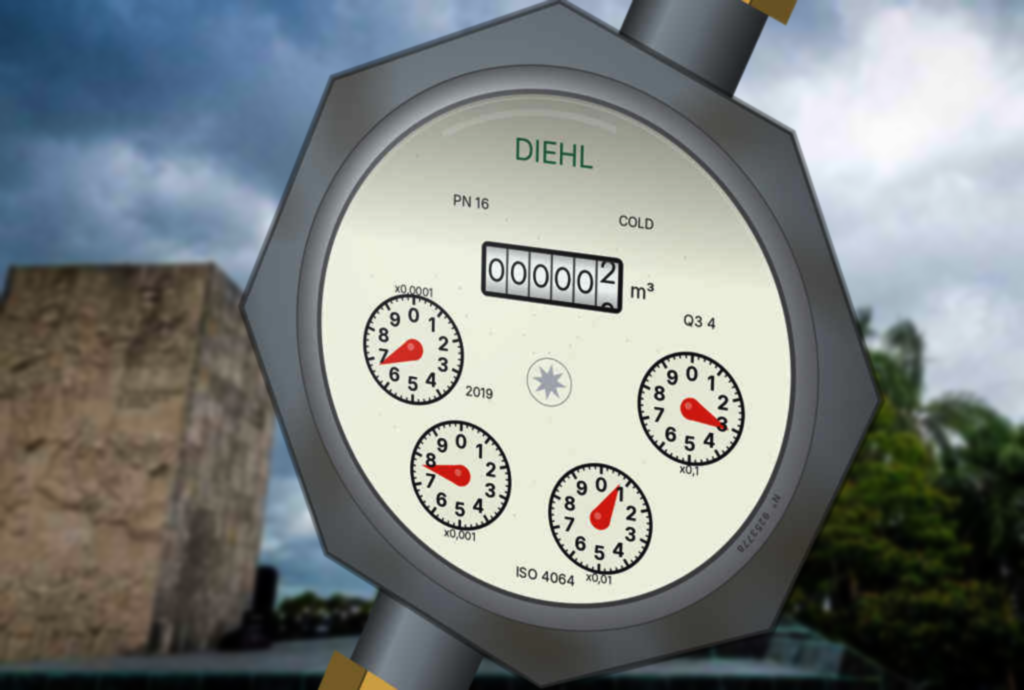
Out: value=2.3076 unit=m³
